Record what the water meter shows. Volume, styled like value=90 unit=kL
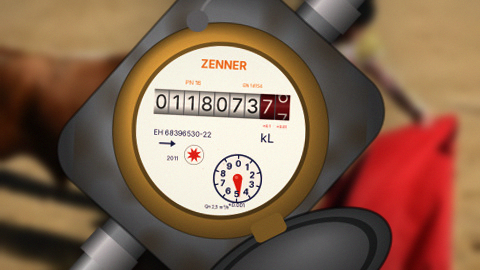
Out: value=118073.764 unit=kL
